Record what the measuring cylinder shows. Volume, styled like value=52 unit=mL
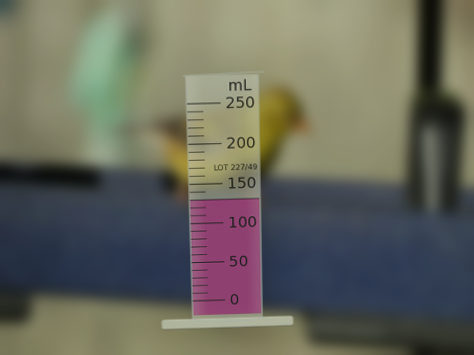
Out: value=130 unit=mL
